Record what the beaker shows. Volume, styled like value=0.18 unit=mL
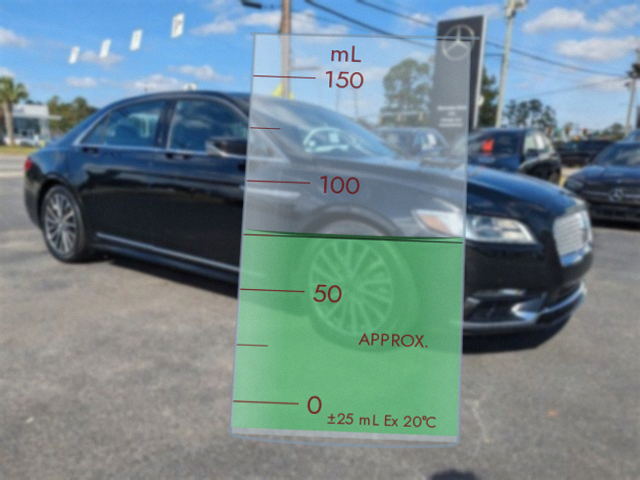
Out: value=75 unit=mL
